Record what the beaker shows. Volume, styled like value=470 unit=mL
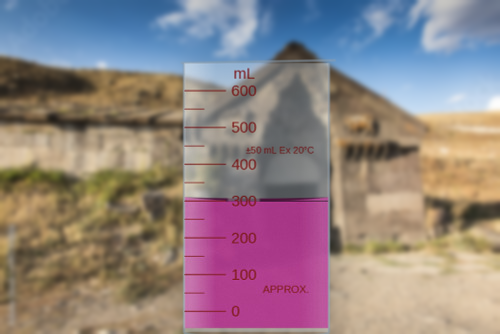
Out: value=300 unit=mL
